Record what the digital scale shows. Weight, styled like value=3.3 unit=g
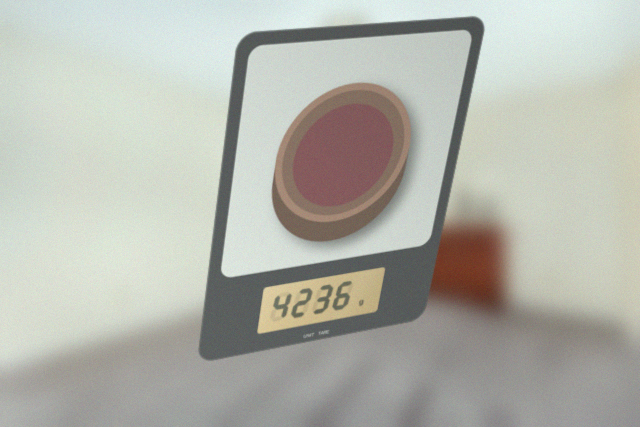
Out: value=4236 unit=g
